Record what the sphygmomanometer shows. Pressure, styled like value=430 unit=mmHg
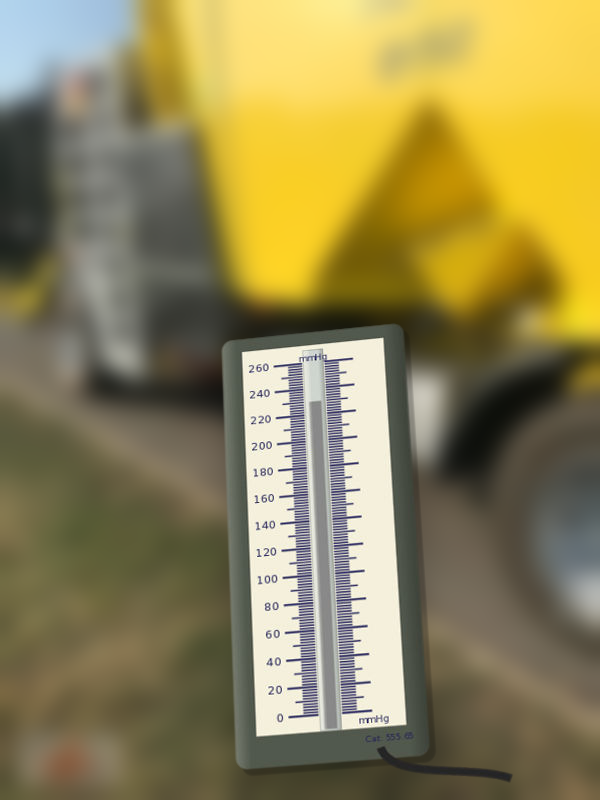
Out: value=230 unit=mmHg
